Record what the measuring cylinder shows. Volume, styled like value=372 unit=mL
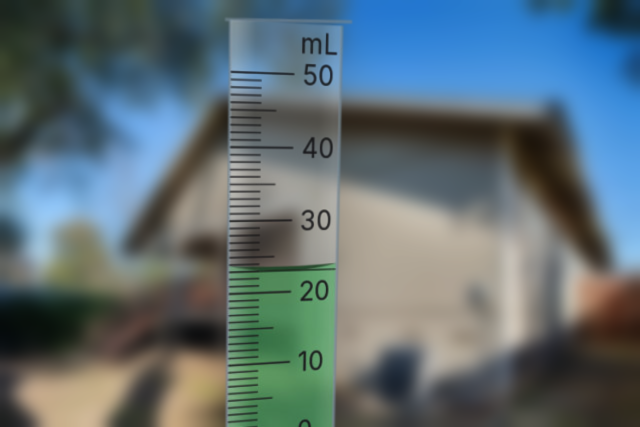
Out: value=23 unit=mL
